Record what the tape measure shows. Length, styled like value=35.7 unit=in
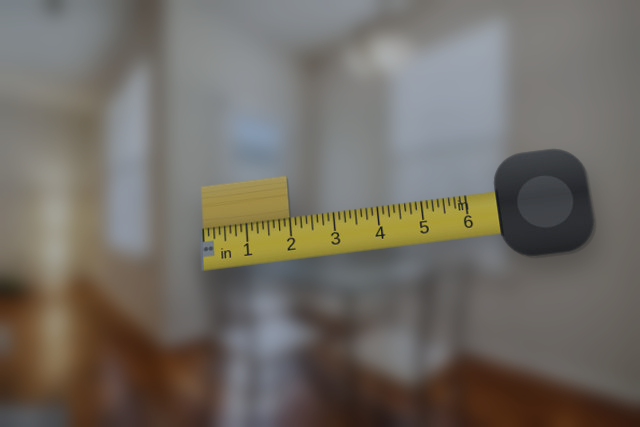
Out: value=2 unit=in
